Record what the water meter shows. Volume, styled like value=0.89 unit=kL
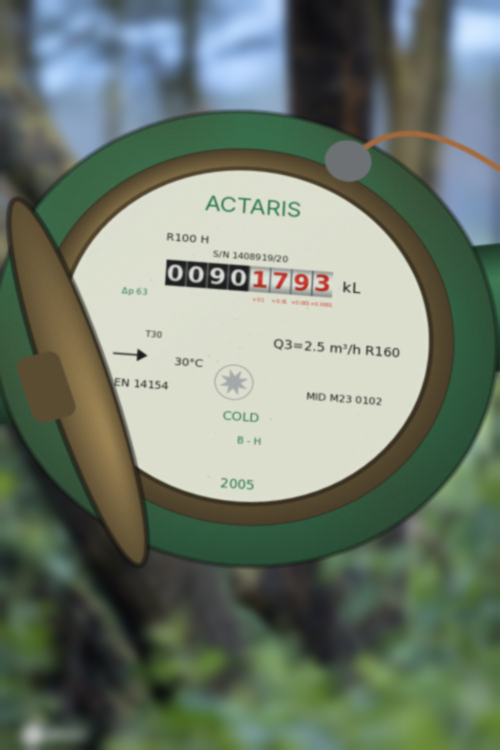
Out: value=90.1793 unit=kL
